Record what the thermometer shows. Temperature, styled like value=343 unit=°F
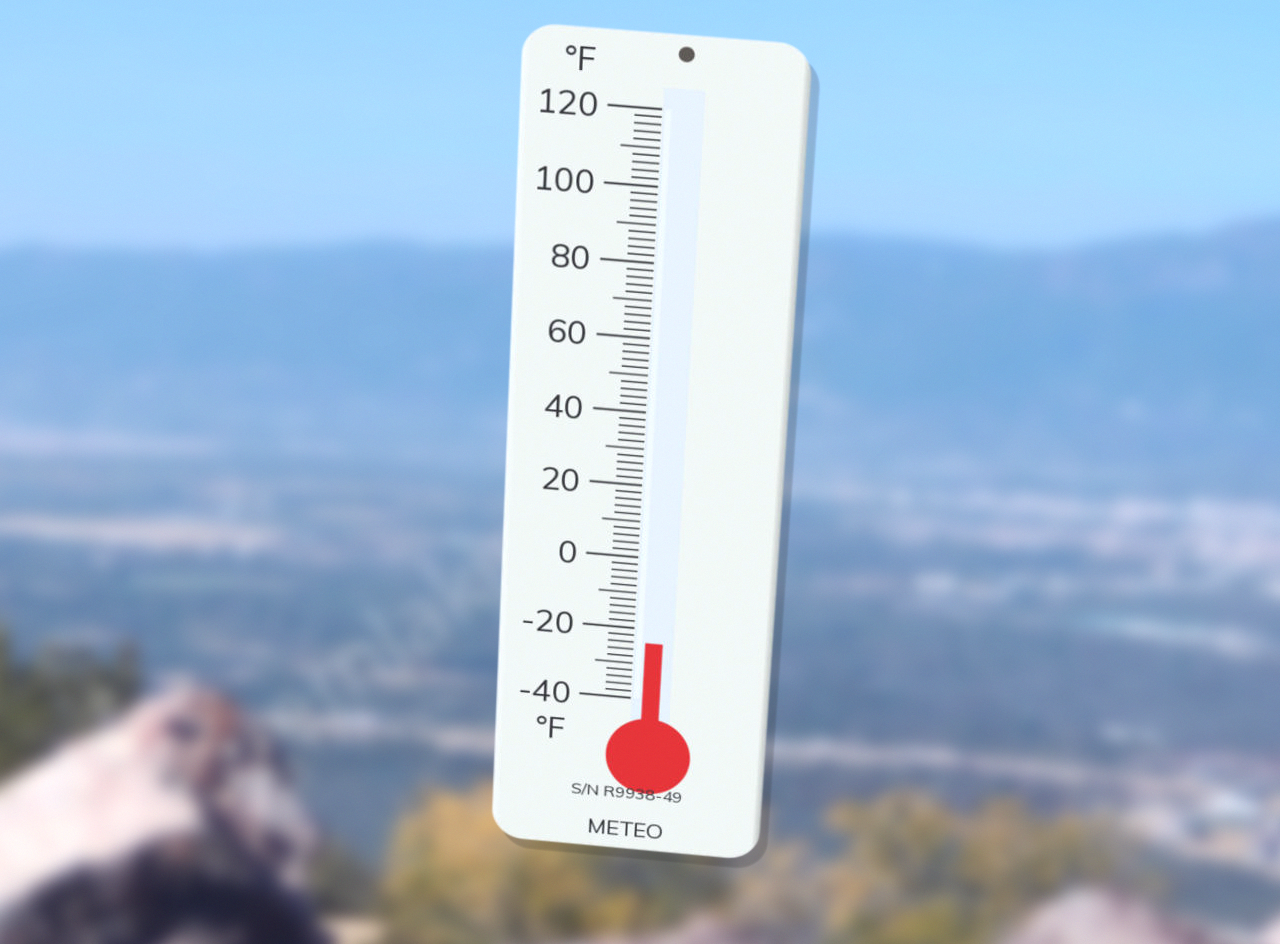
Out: value=-24 unit=°F
